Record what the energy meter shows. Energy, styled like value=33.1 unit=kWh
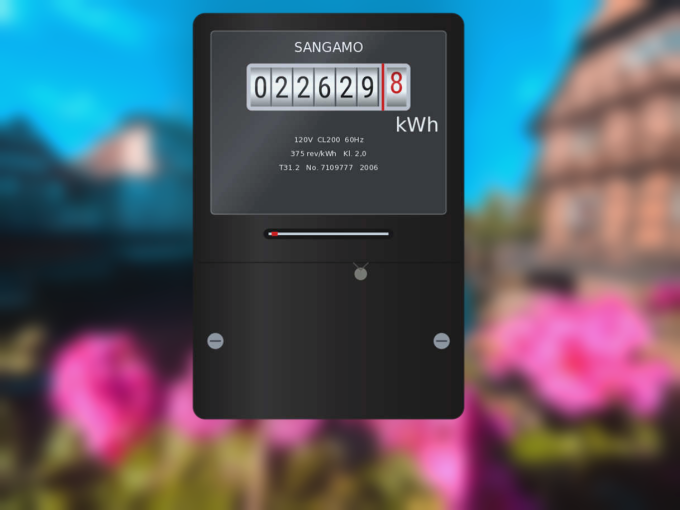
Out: value=22629.8 unit=kWh
